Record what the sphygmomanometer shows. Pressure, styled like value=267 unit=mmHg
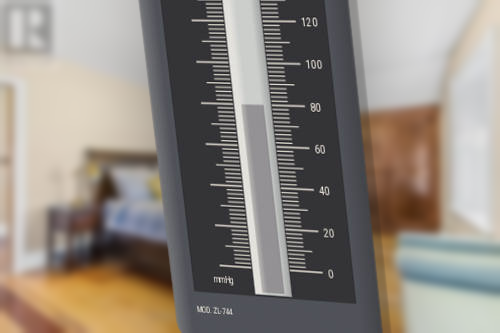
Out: value=80 unit=mmHg
